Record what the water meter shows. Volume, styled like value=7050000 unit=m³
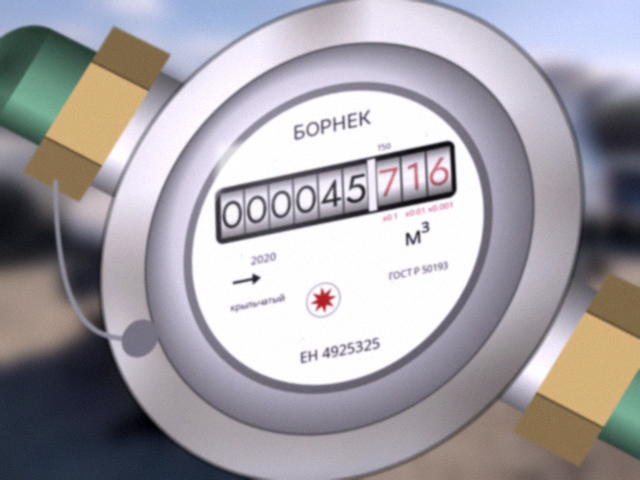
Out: value=45.716 unit=m³
